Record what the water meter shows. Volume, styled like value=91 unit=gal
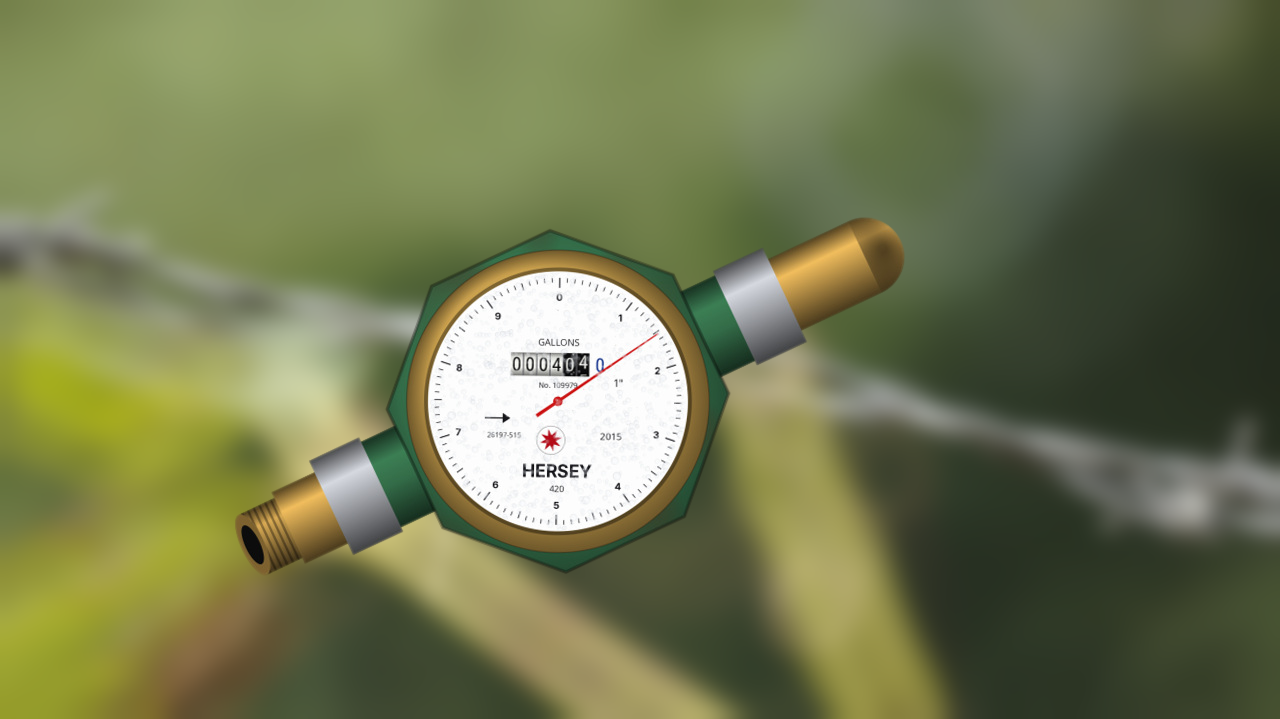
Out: value=4041.5 unit=gal
